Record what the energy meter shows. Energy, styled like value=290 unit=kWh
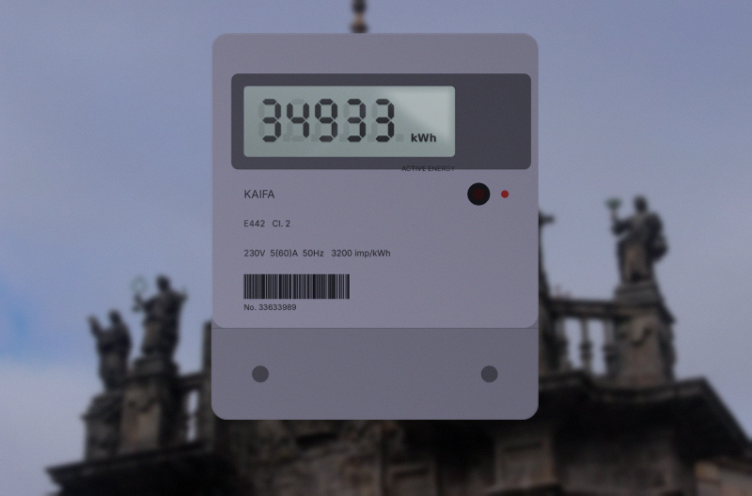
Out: value=34933 unit=kWh
